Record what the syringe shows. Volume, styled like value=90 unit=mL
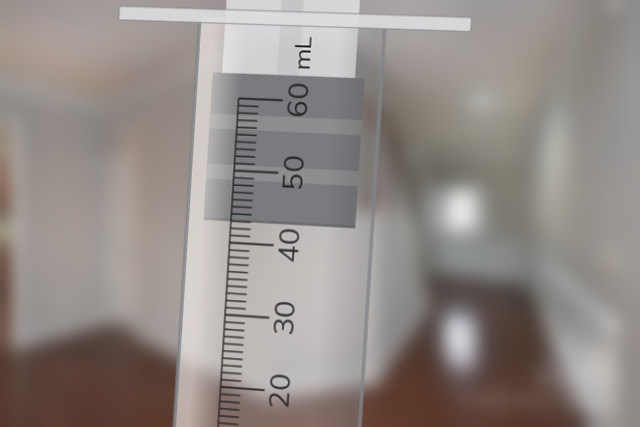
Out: value=43 unit=mL
